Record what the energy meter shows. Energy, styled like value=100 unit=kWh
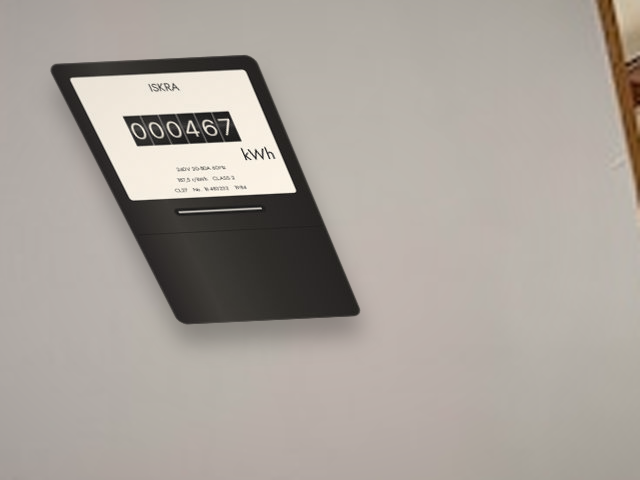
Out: value=467 unit=kWh
